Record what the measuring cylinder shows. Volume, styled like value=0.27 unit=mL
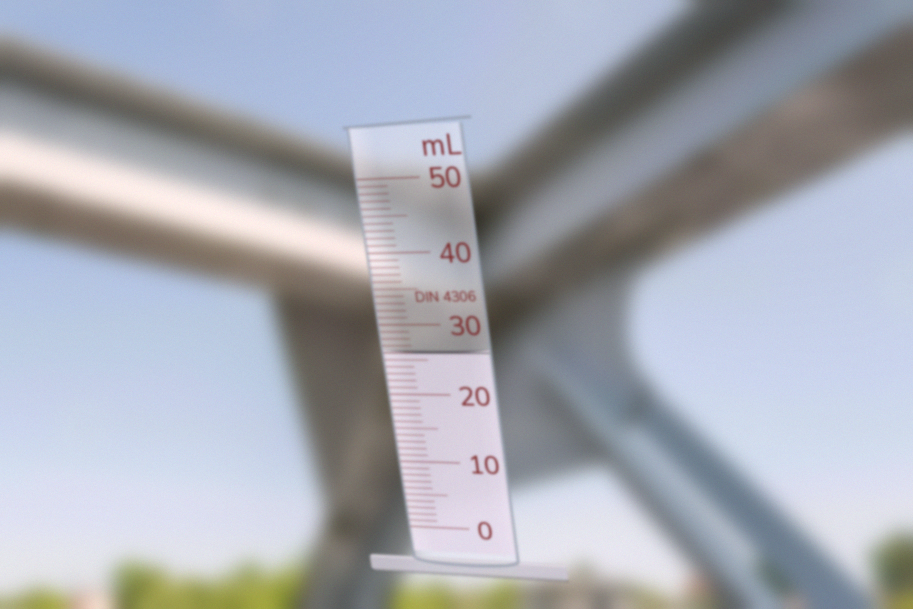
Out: value=26 unit=mL
